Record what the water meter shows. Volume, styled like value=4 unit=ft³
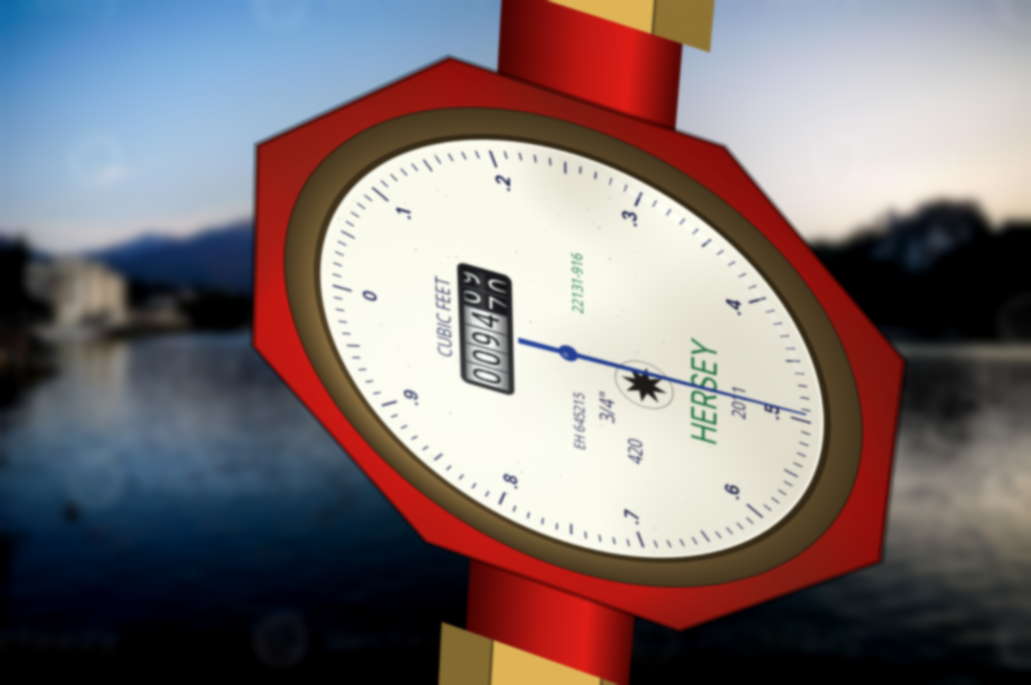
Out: value=9469.49 unit=ft³
